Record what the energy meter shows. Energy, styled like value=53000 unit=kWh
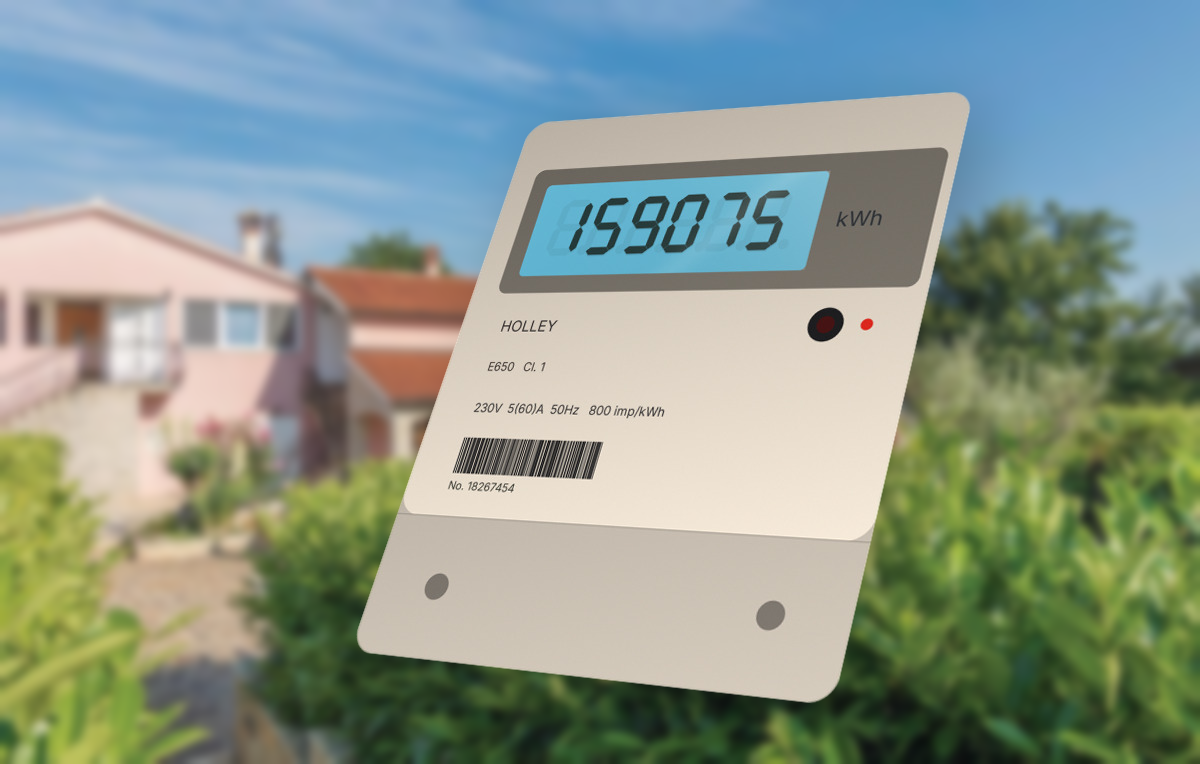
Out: value=159075 unit=kWh
